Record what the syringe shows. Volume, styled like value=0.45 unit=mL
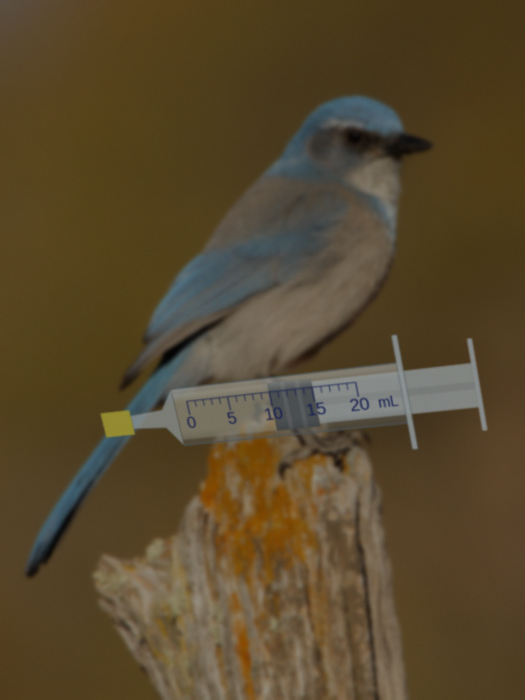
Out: value=10 unit=mL
